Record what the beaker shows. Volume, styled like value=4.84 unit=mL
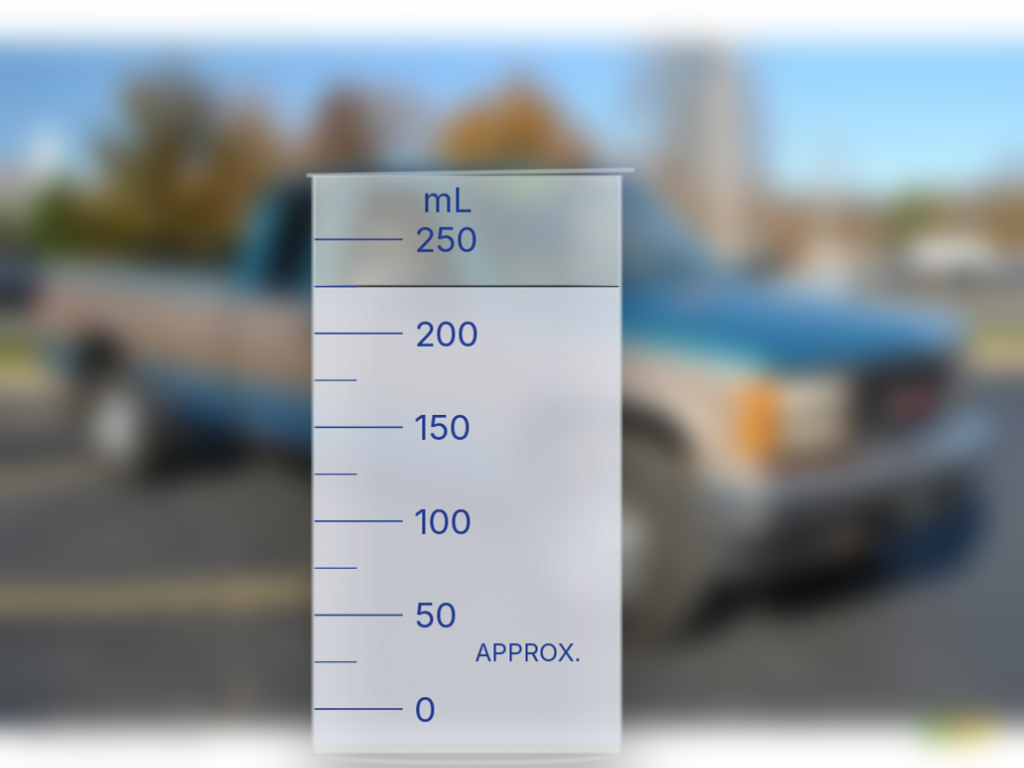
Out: value=225 unit=mL
